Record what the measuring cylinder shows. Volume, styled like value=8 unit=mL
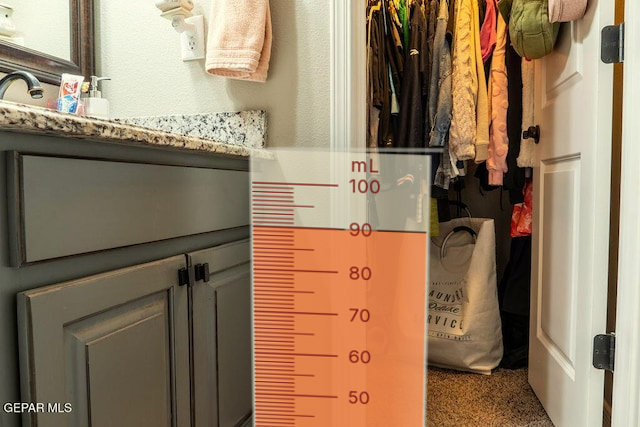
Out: value=90 unit=mL
